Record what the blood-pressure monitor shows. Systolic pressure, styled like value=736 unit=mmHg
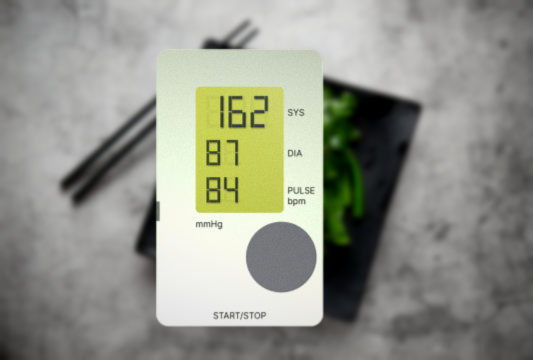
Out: value=162 unit=mmHg
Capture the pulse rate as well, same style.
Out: value=84 unit=bpm
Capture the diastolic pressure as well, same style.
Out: value=87 unit=mmHg
